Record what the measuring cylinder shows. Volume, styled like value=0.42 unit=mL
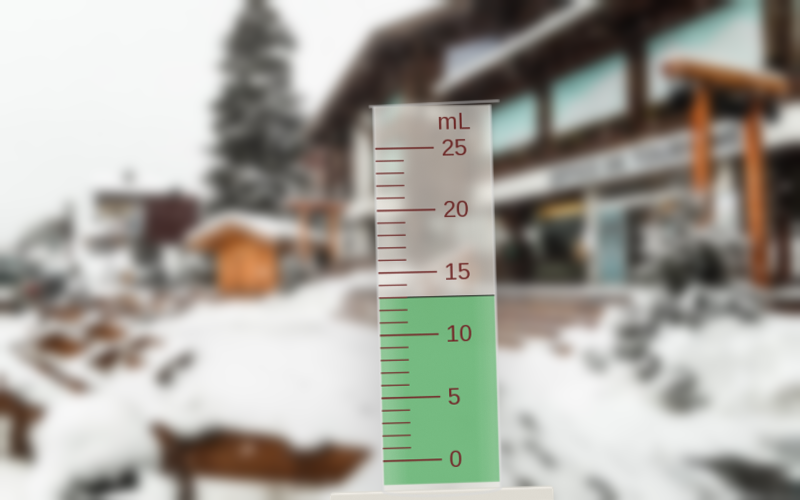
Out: value=13 unit=mL
